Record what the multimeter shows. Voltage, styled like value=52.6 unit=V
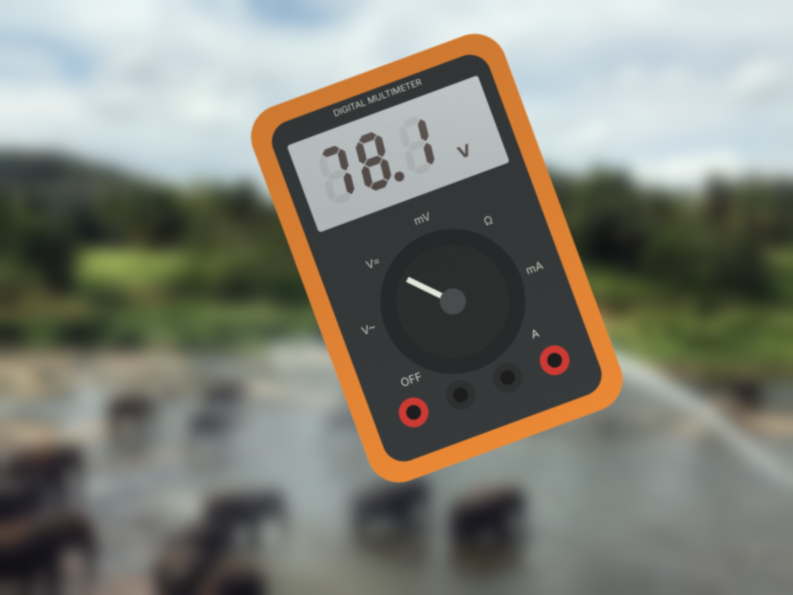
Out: value=78.1 unit=V
